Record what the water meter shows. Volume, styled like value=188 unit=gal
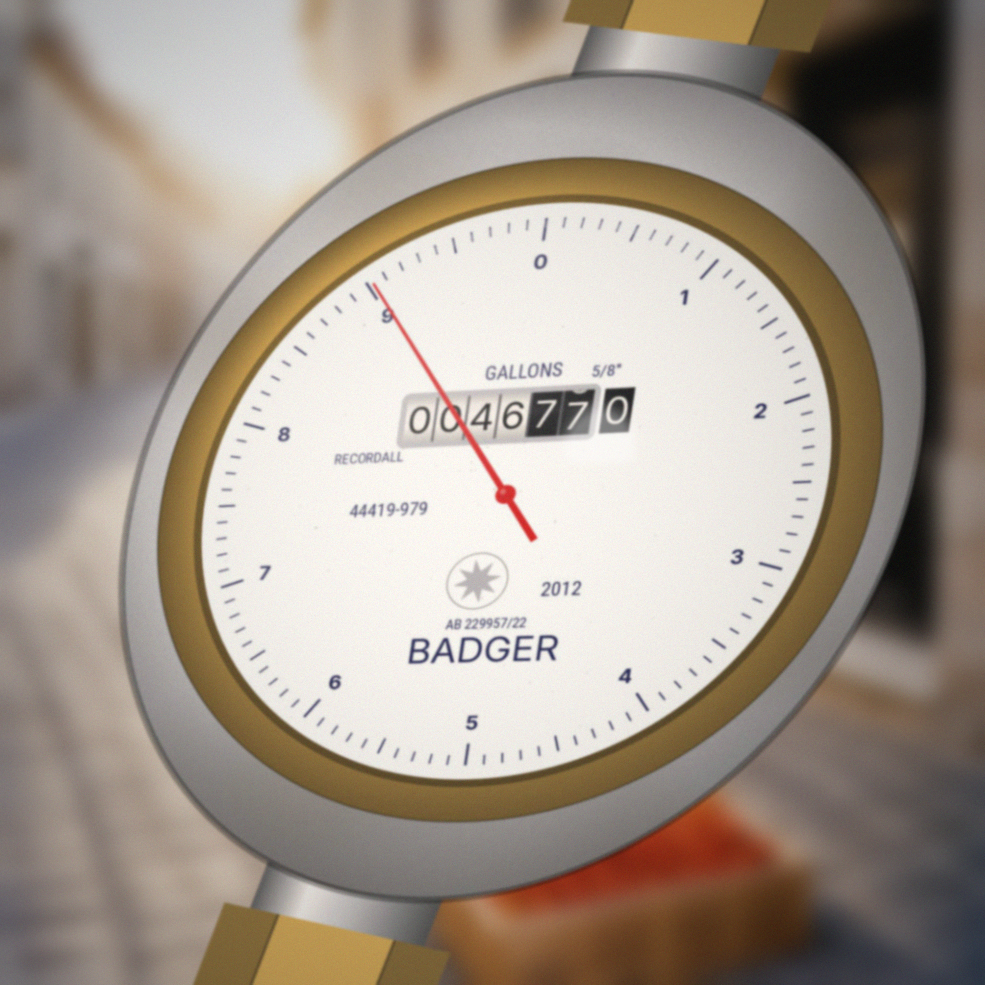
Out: value=46769.0 unit=gal
